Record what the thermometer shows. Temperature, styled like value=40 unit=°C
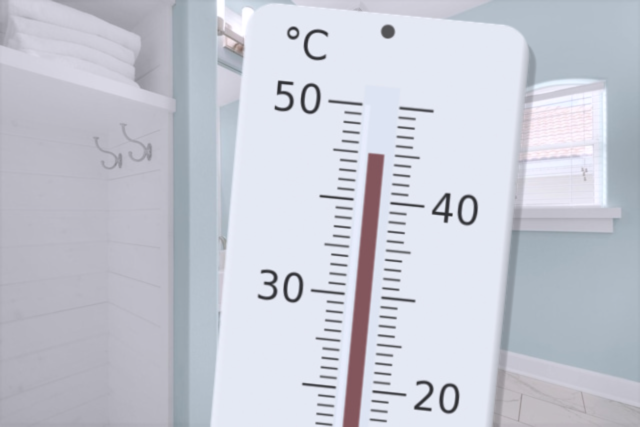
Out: value=45 unit=°C
